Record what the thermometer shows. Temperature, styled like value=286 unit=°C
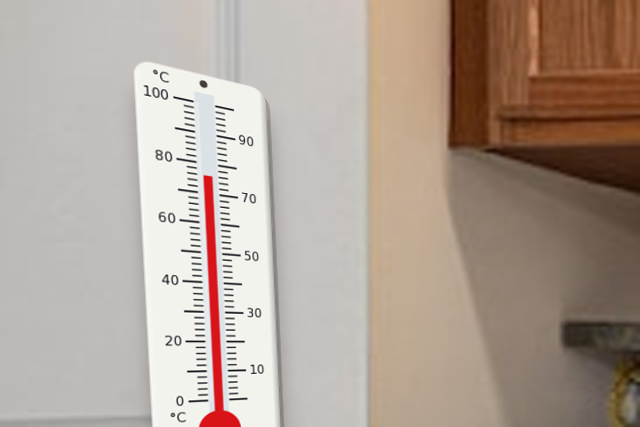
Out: value=76 unit=°C
